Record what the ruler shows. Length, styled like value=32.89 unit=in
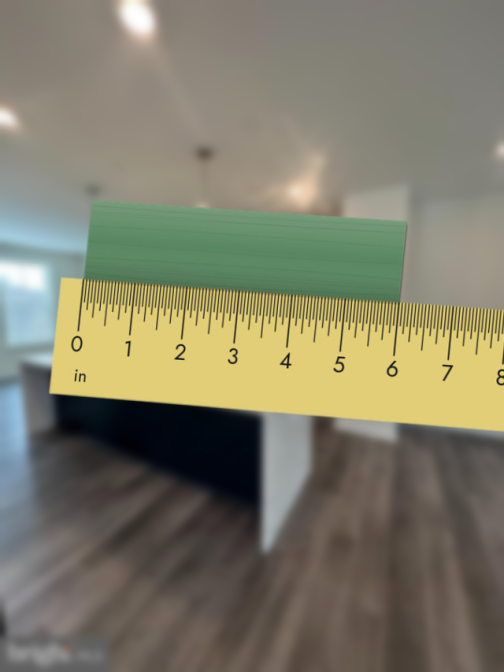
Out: value=6 unit=in
